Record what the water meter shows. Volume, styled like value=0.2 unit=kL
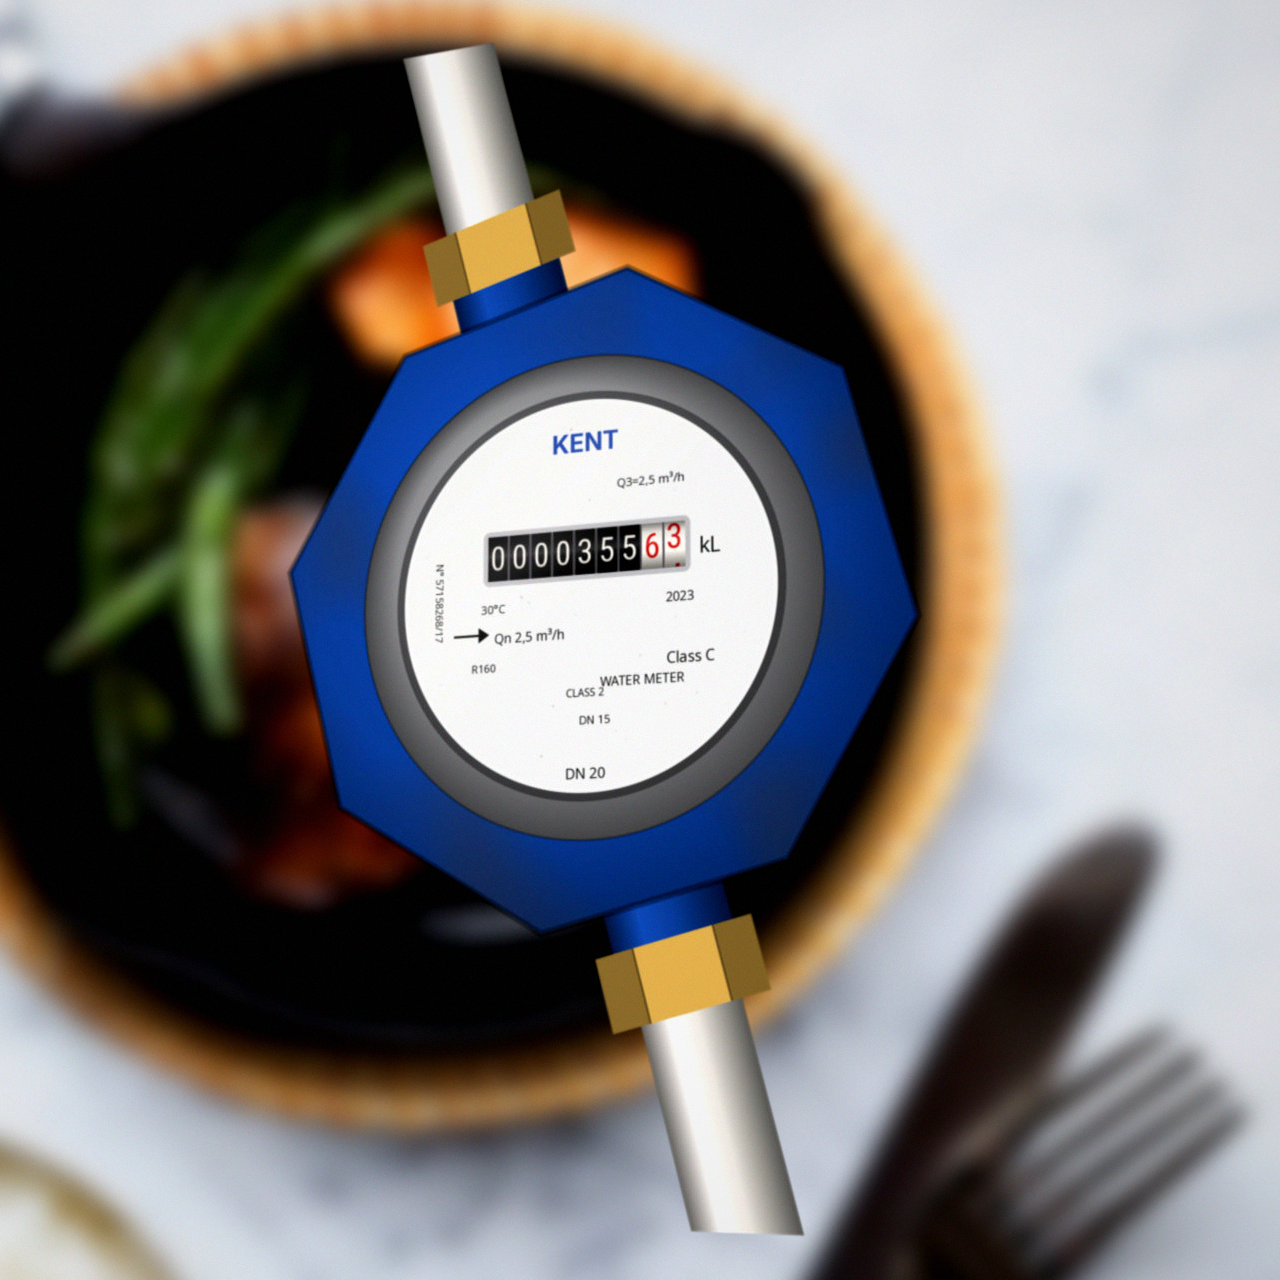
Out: value=355.63 unit=kL
